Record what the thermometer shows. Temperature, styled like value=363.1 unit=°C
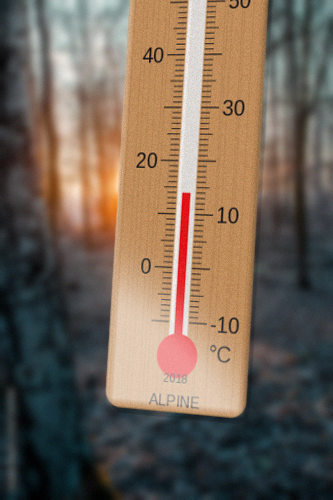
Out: value=14 unit=°C
